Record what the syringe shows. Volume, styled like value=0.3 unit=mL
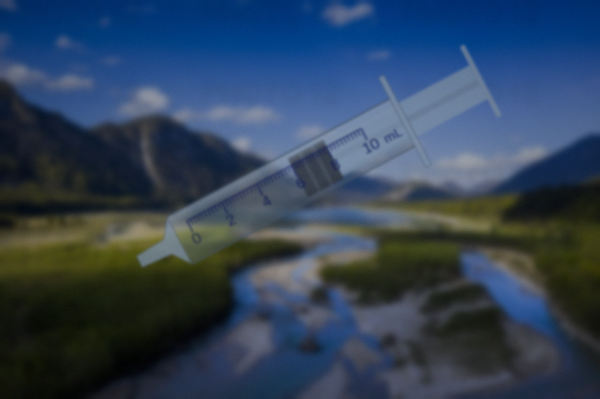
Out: value=6 unit=mL
